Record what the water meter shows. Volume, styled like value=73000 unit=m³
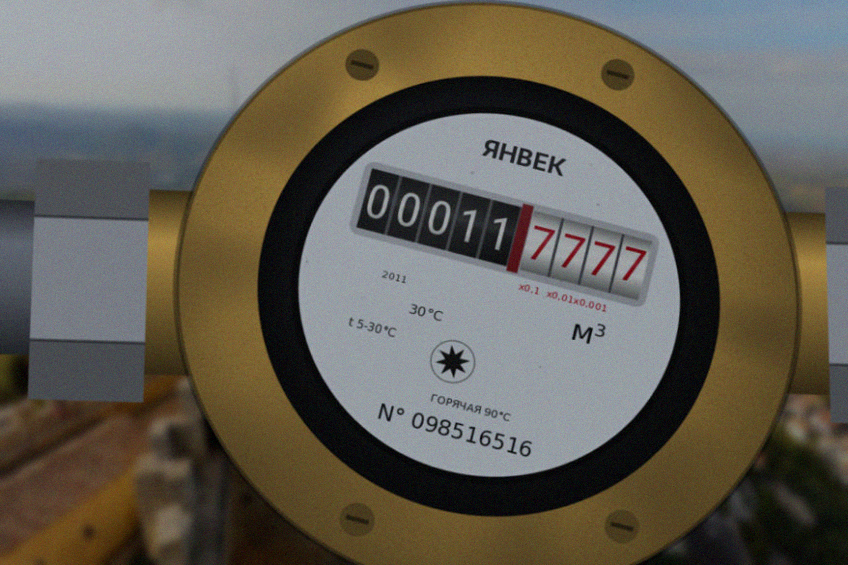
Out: value=11.7777 unit=m³
